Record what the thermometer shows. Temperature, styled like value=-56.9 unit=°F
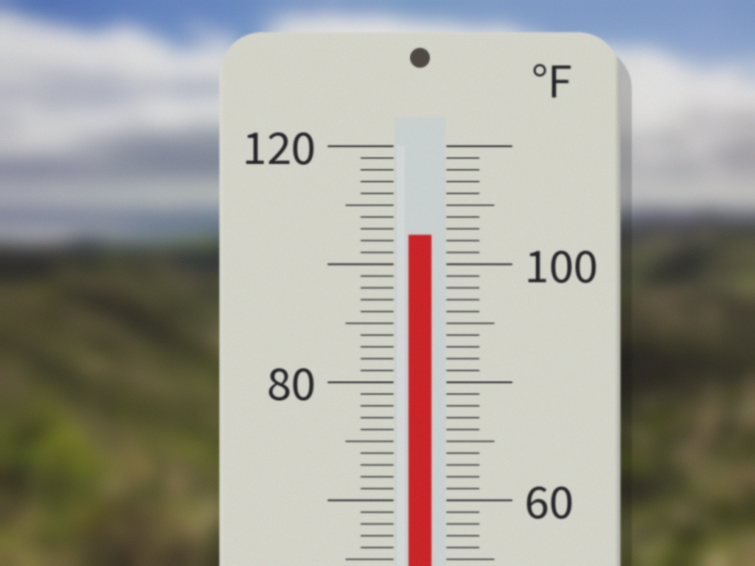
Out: value=105 unit=°F
